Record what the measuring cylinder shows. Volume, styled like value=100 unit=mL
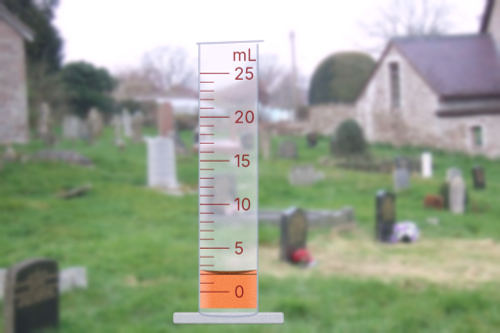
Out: value=2 unit=mL
